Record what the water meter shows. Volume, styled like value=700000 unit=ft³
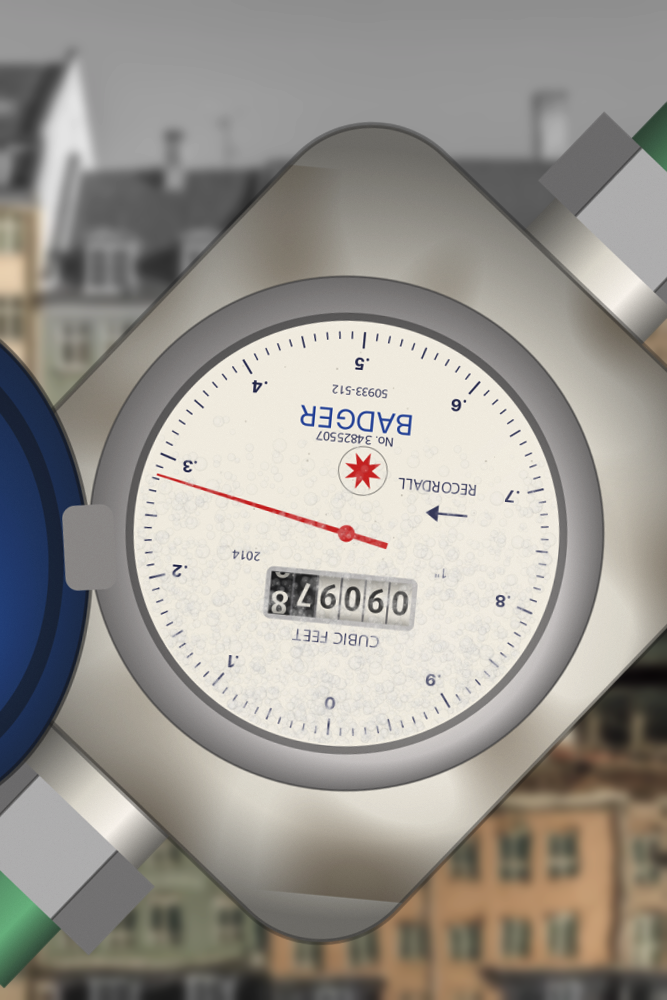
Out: value=90978.28 unit=ft³
